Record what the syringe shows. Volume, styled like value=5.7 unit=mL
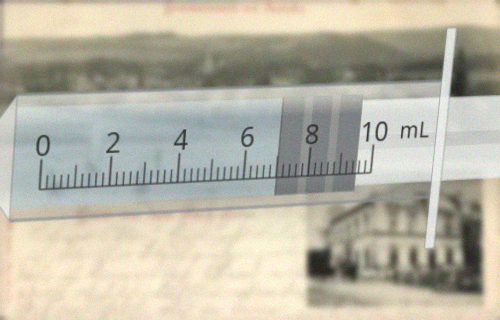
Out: value=7 unit=mL
